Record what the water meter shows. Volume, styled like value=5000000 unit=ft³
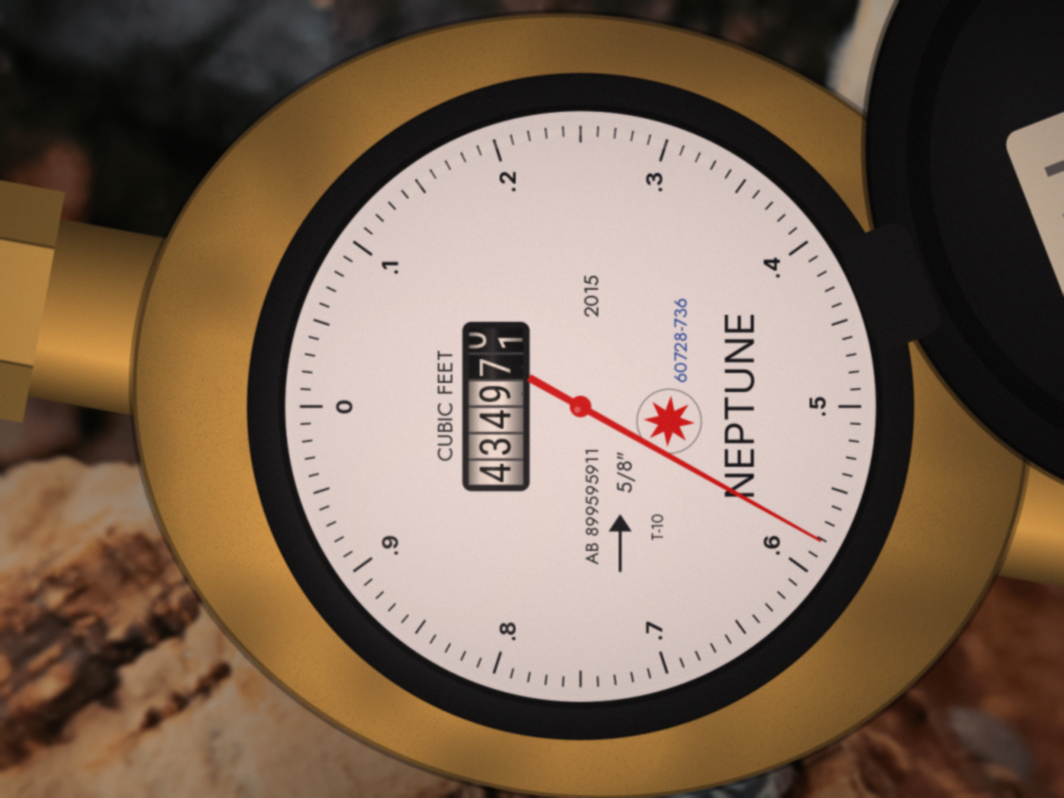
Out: value=434970.58 unit=ft³
